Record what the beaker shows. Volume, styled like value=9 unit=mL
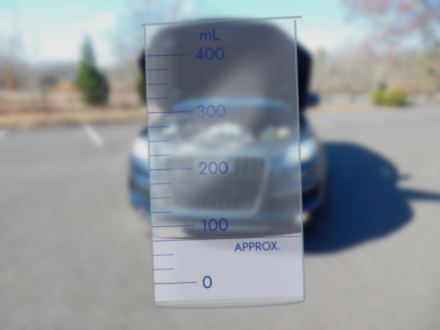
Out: value=75 unit=mL
